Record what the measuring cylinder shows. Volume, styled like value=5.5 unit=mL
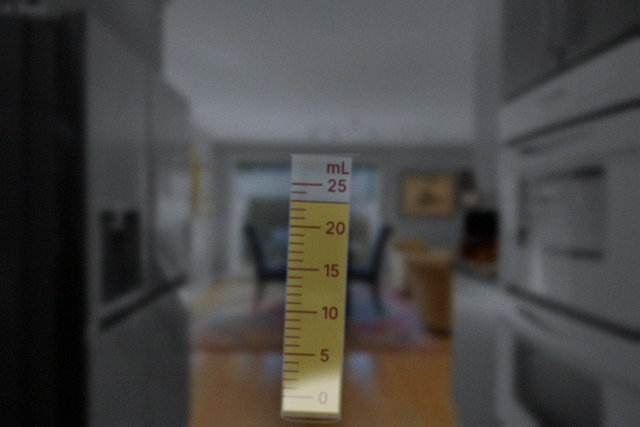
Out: value=23 unit=mL
